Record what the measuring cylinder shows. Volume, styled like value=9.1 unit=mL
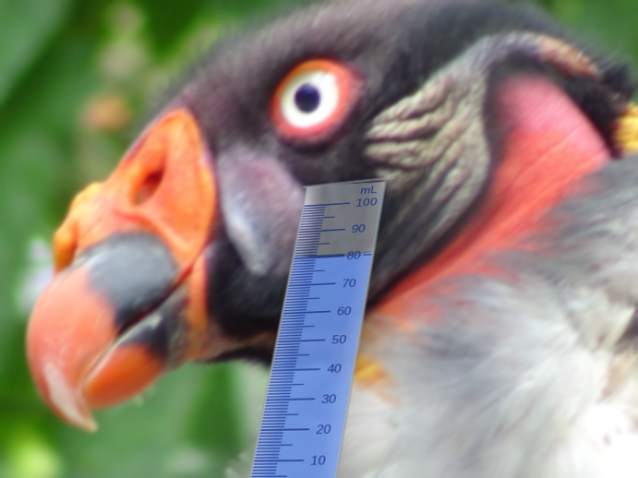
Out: value=80 unit=mL
